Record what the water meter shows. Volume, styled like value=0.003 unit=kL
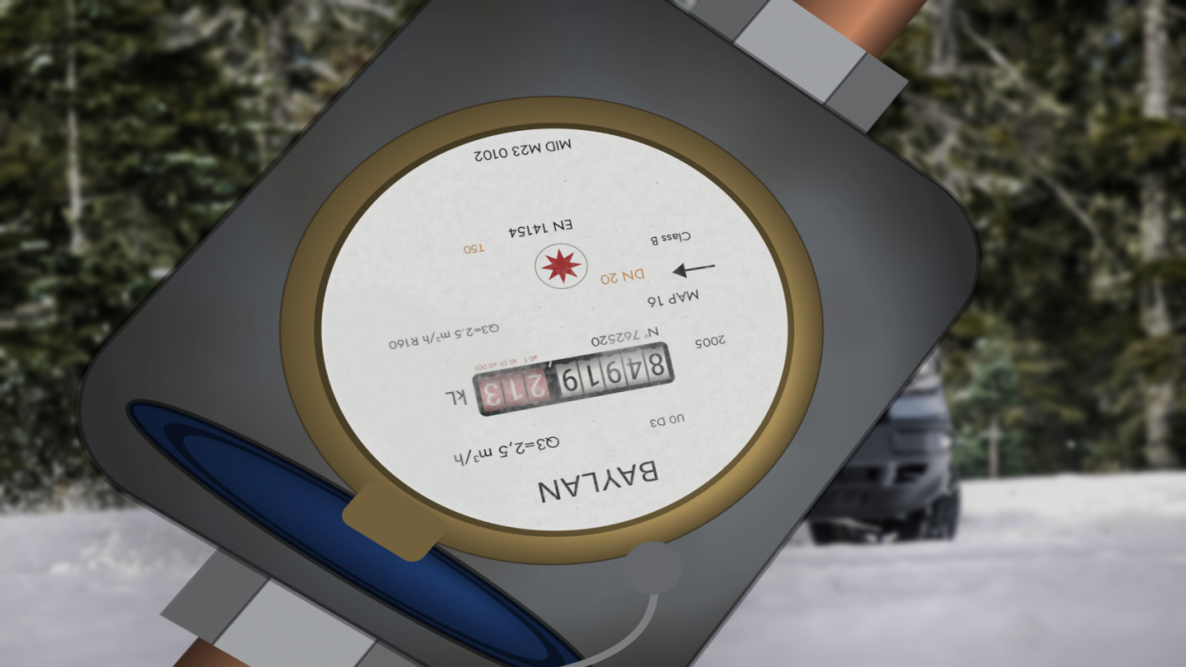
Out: value=84919.213 unit=kL
